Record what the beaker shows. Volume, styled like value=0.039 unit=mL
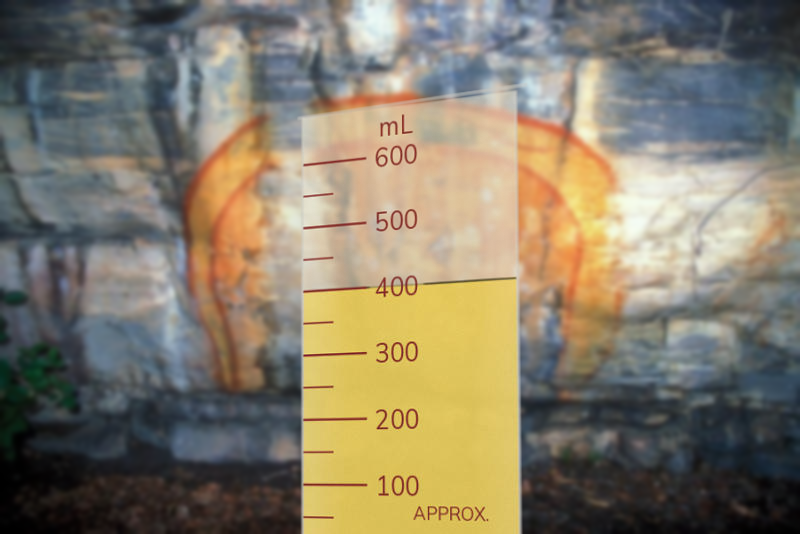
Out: value=400 unit=mL
